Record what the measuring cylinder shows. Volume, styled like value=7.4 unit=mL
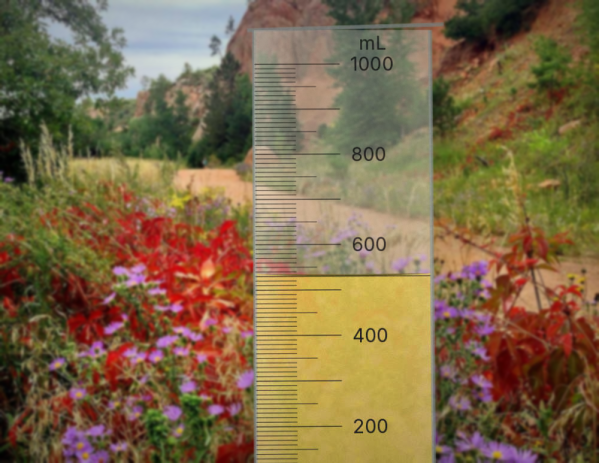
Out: value=530 unit=mL
